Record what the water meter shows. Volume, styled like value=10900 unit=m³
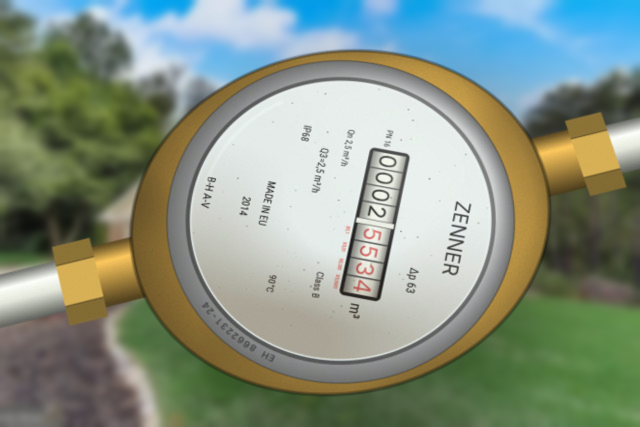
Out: value=2.5534 unit=m³
